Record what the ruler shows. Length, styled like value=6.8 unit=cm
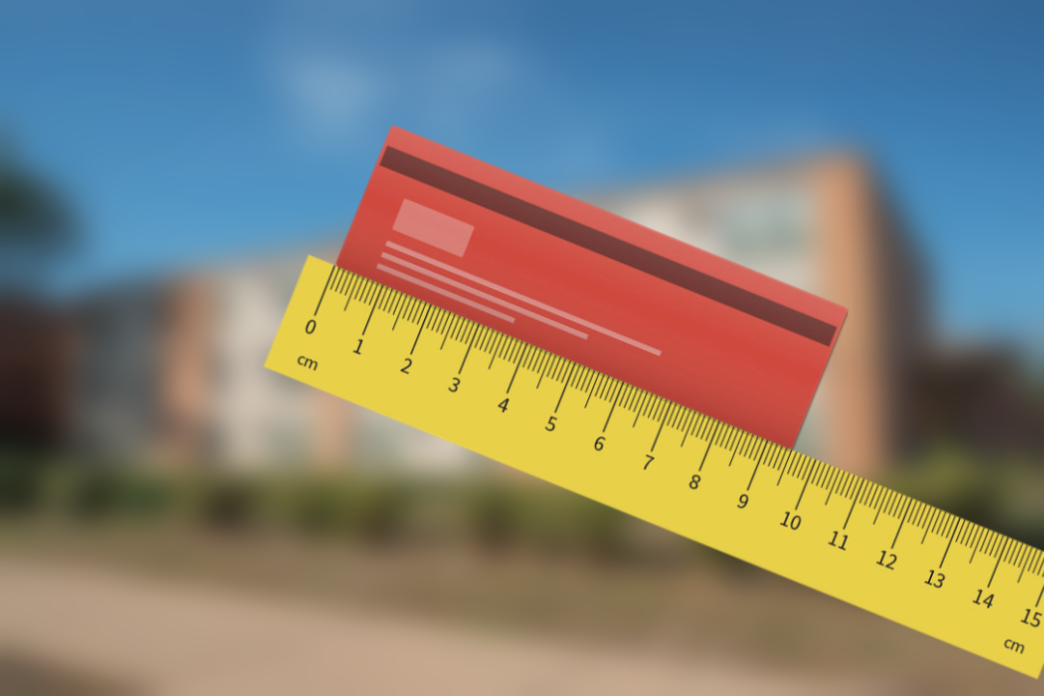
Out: value=9.5 unit=cm
